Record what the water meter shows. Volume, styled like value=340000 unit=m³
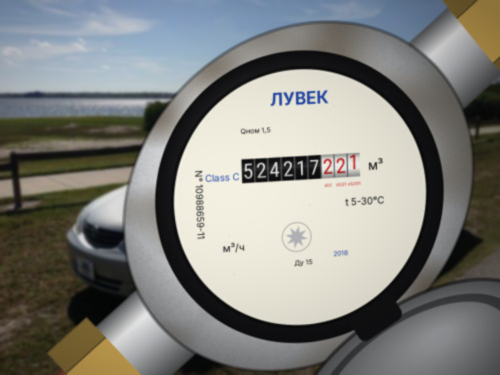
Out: value=524217.221 unit=m³
